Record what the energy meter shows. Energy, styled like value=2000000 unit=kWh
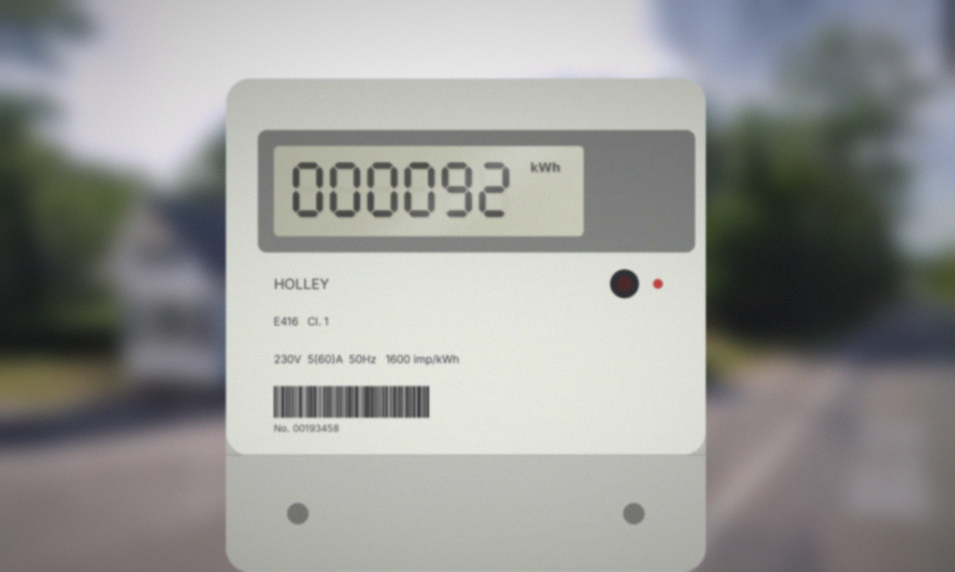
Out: value=92 unit=kWh
